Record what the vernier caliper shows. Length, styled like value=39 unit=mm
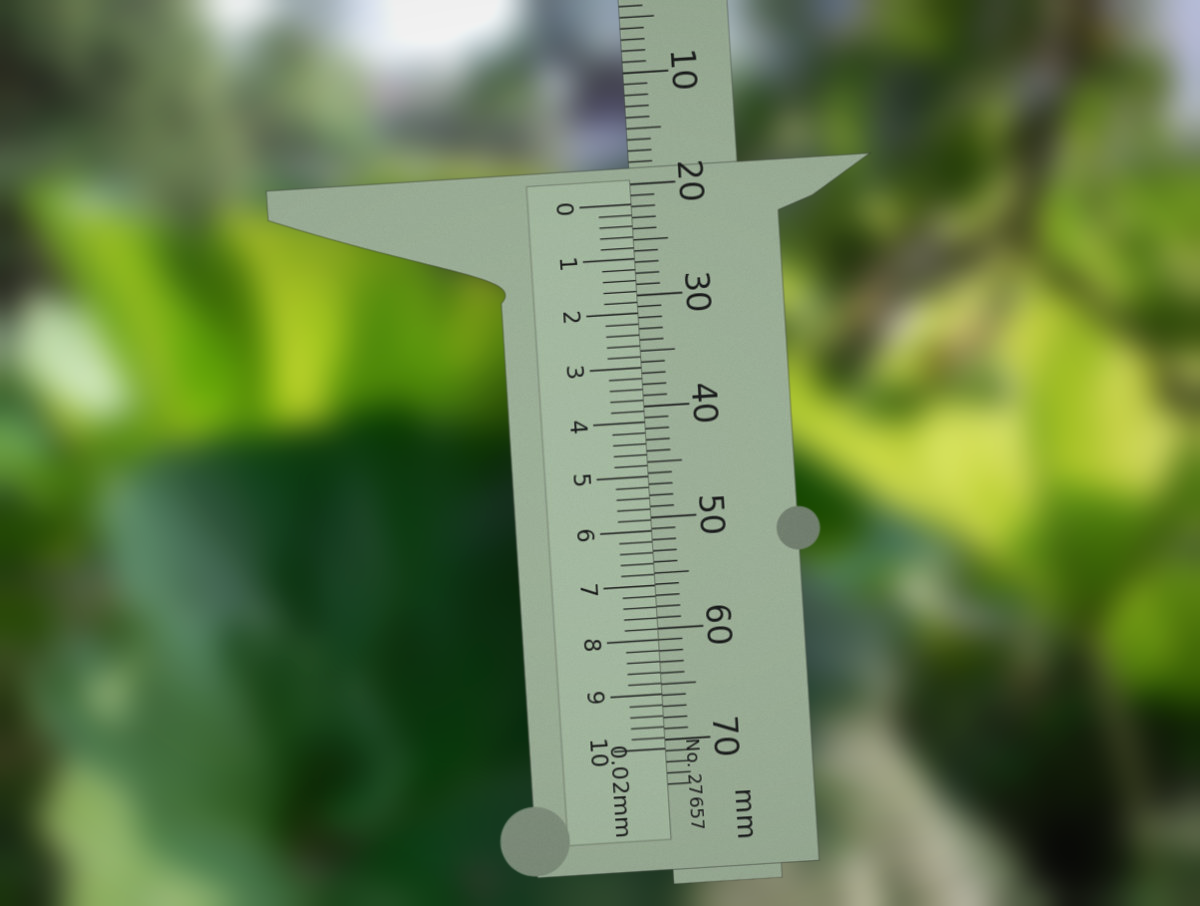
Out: value=21.8 unit=mm
